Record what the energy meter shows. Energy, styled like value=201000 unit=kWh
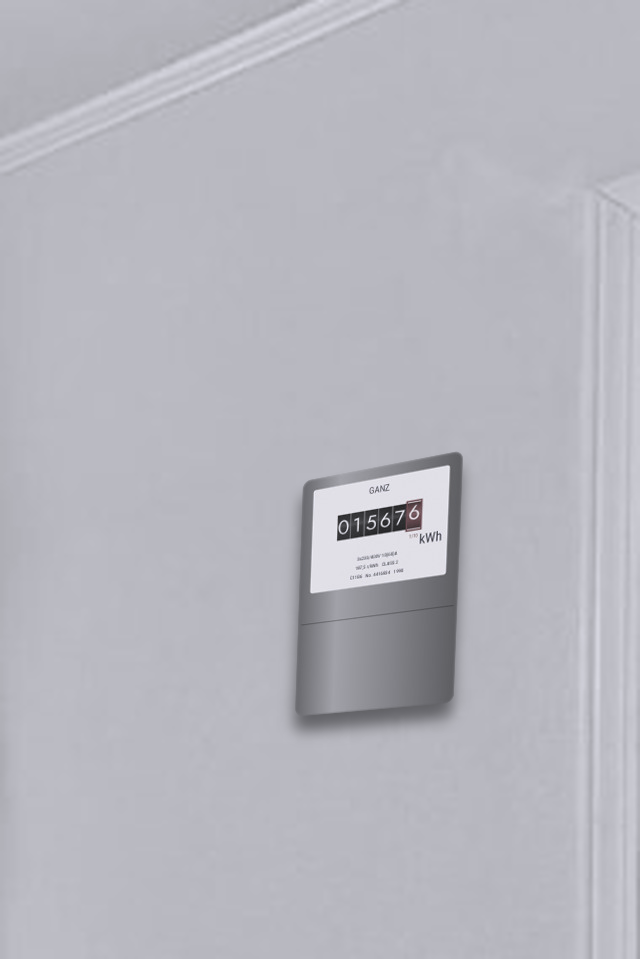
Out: value=1567.6 unit=kWh
